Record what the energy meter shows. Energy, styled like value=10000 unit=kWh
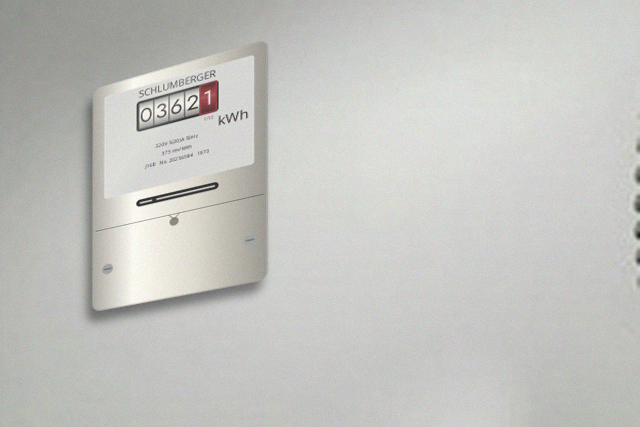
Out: value=362.1 unit=kWh
